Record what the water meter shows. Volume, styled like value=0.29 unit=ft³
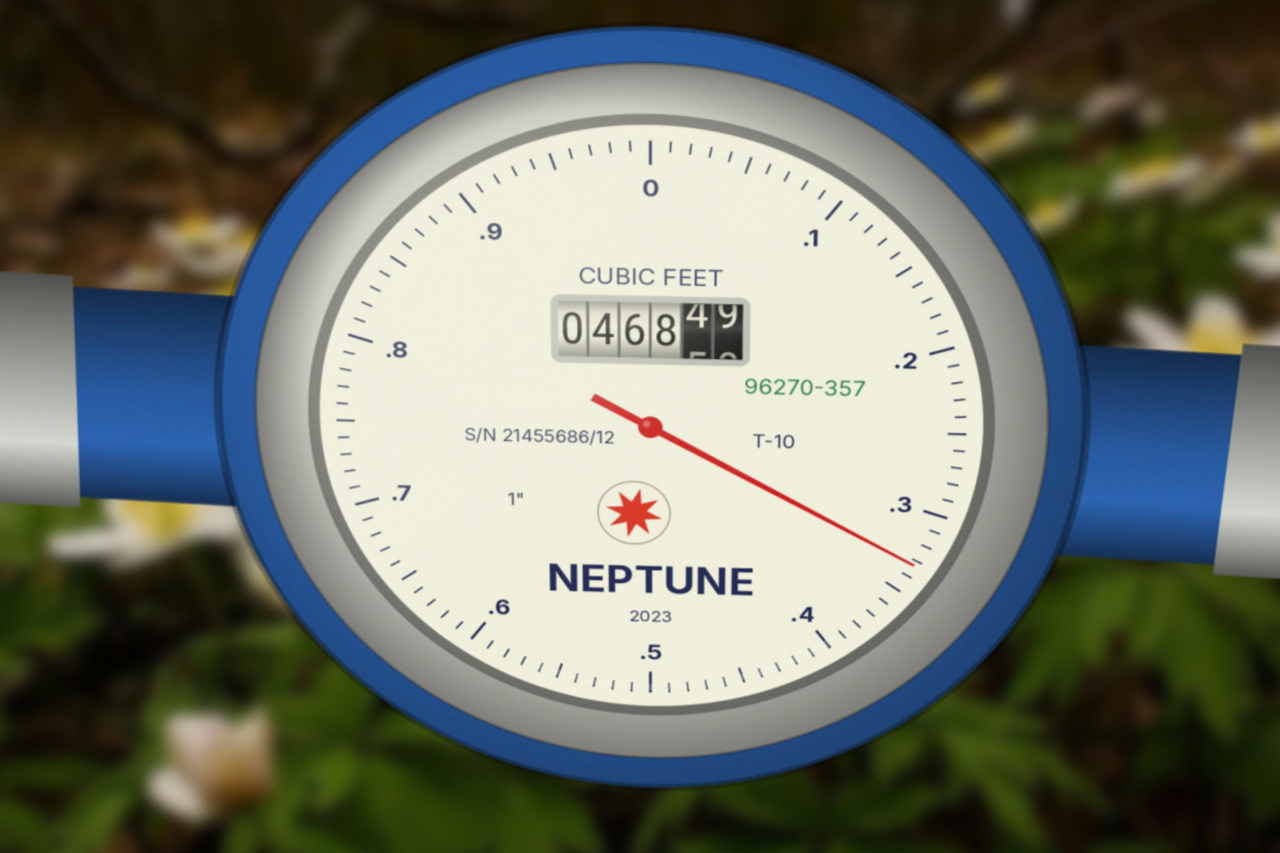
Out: value=46849.33 unit=ft³
